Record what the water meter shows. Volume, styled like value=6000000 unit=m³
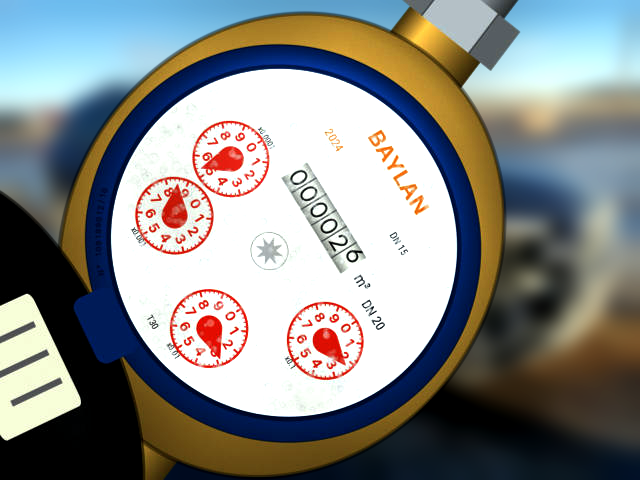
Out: value=26.2285 unit=m³
